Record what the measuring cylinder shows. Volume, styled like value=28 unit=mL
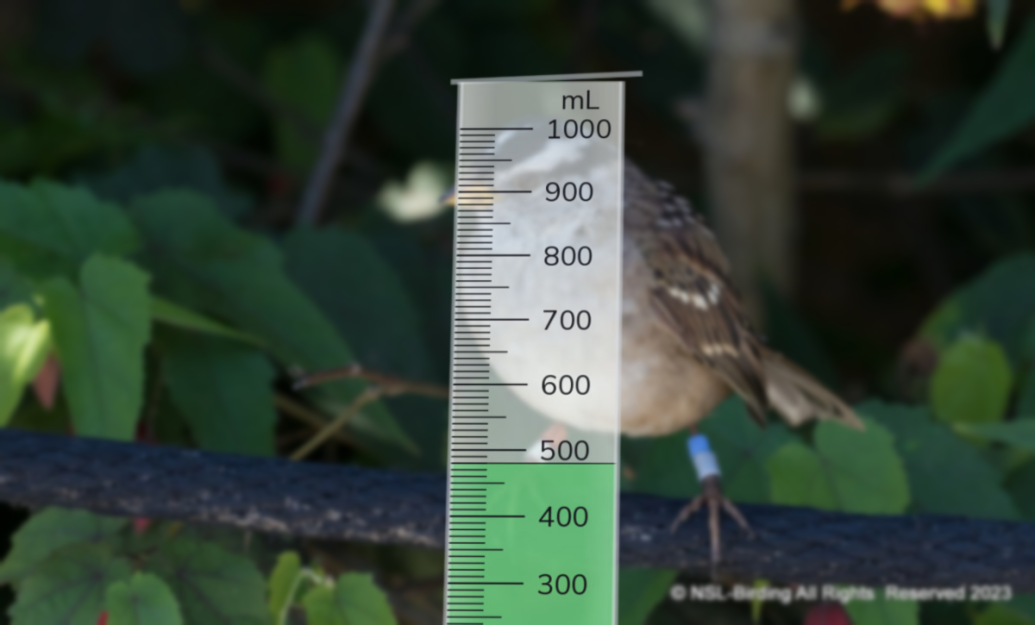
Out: value=480 unit=mL
